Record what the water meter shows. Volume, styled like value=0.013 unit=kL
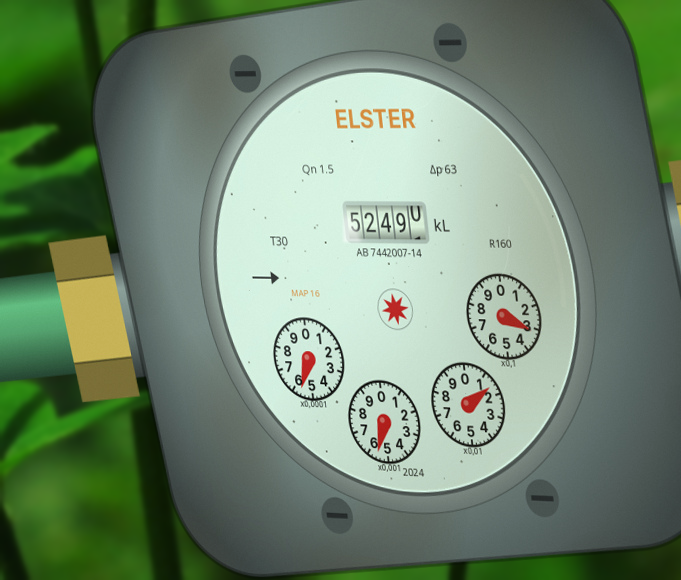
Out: value=52490.3155 unit=kL
